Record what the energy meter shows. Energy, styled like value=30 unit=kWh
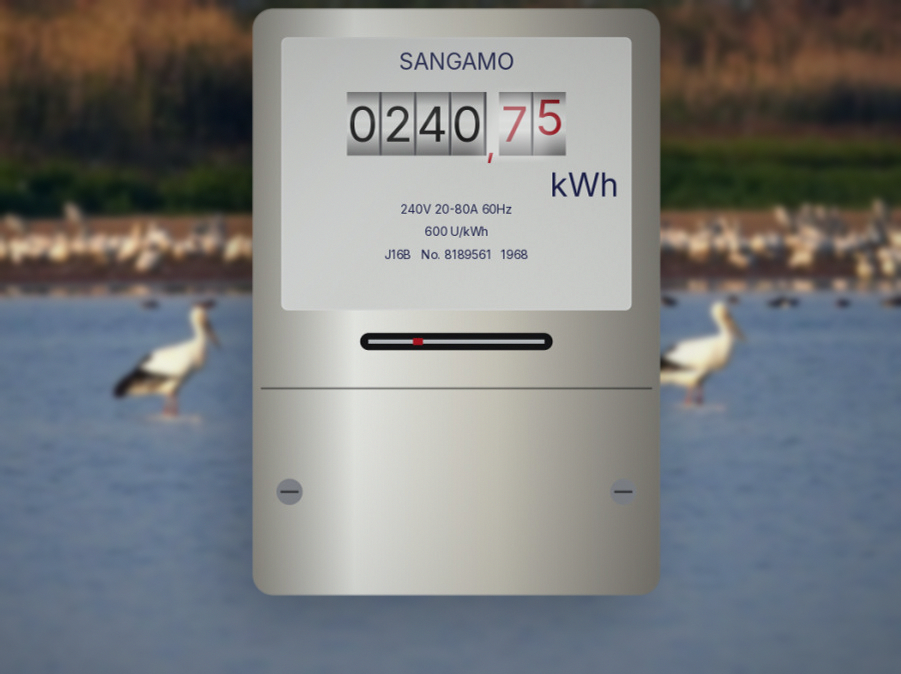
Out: value=240.75 unit=kWh
